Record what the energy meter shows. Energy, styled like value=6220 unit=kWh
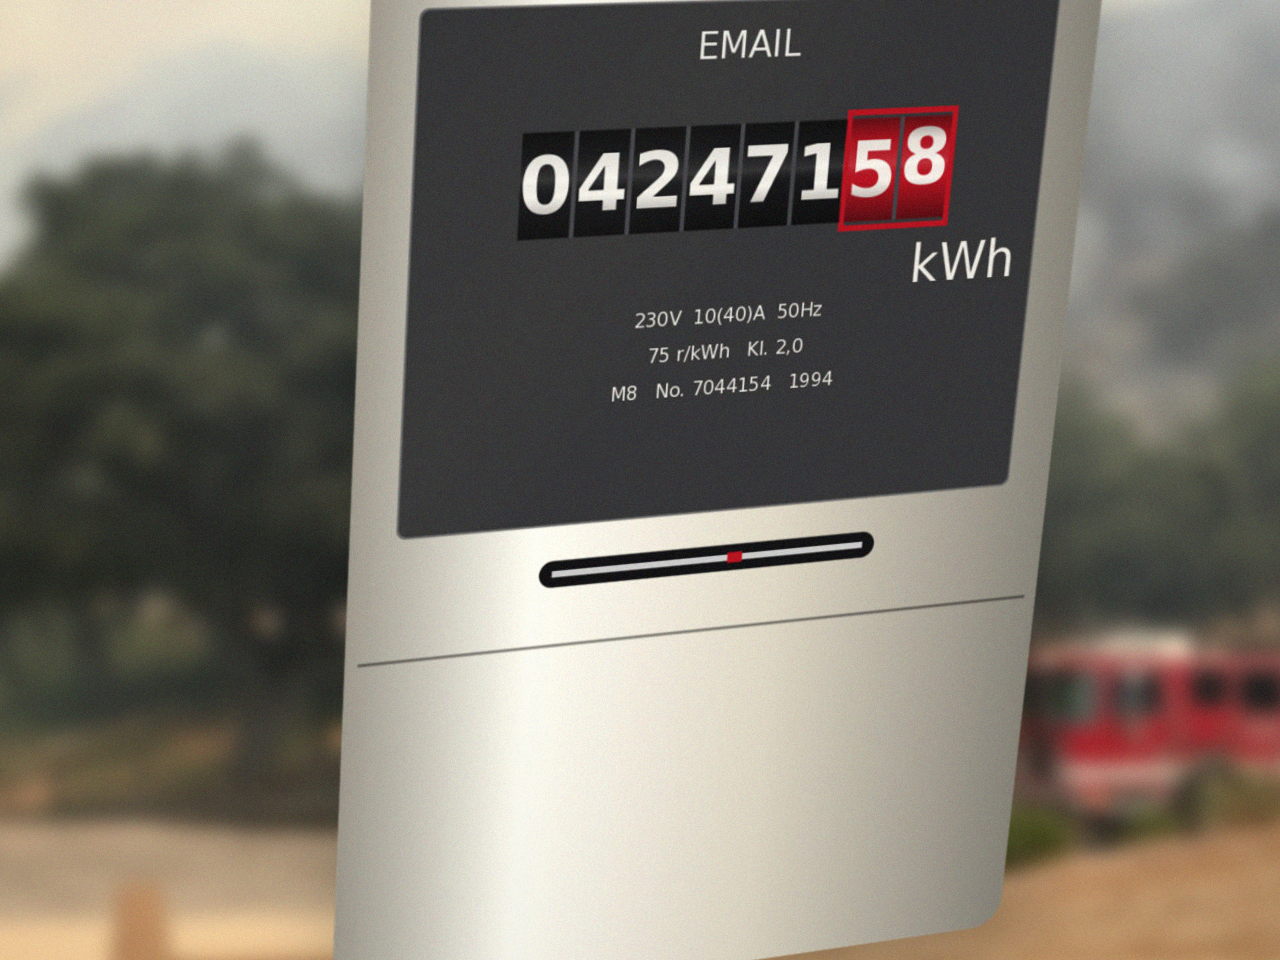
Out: value=42471.58 unit=kWh
